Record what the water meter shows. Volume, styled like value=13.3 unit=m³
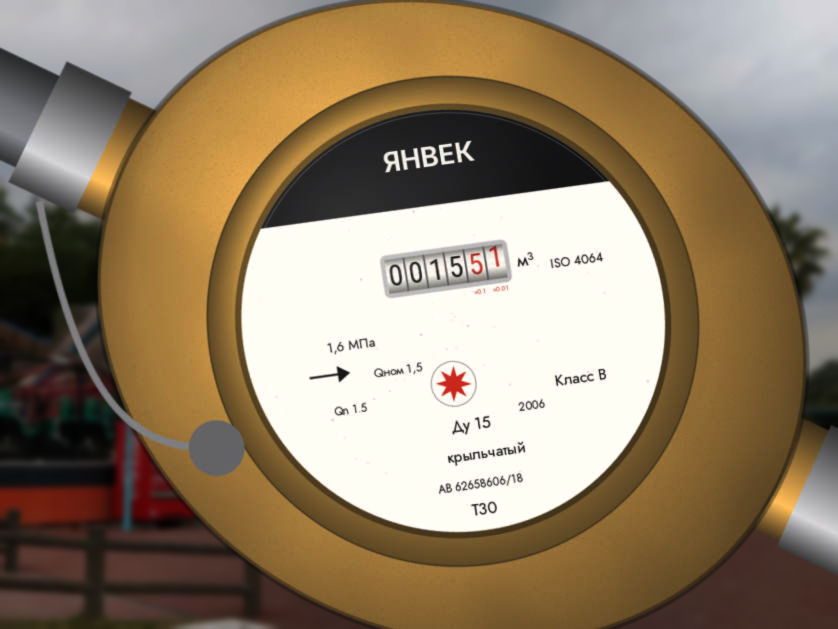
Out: value=15.51 unit=m³
